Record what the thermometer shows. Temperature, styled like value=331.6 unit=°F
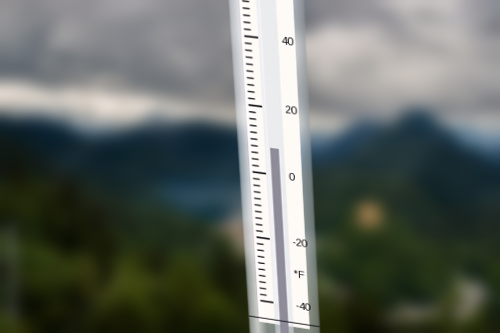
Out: value=8 unit=°F
